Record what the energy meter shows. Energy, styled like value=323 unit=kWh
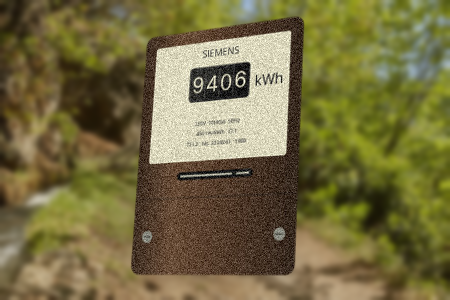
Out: value=9406 unit=kWh
